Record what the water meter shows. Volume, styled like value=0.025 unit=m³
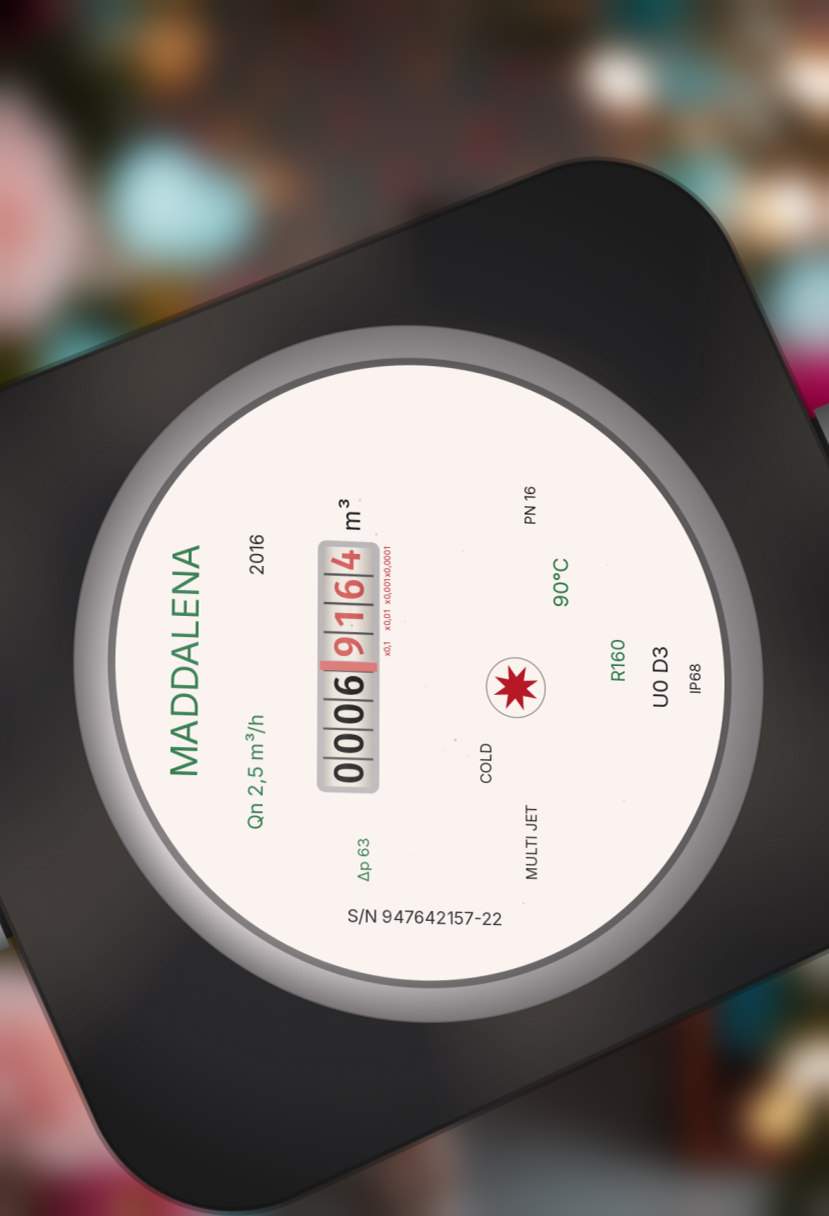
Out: value=6.9164 unit=m³
